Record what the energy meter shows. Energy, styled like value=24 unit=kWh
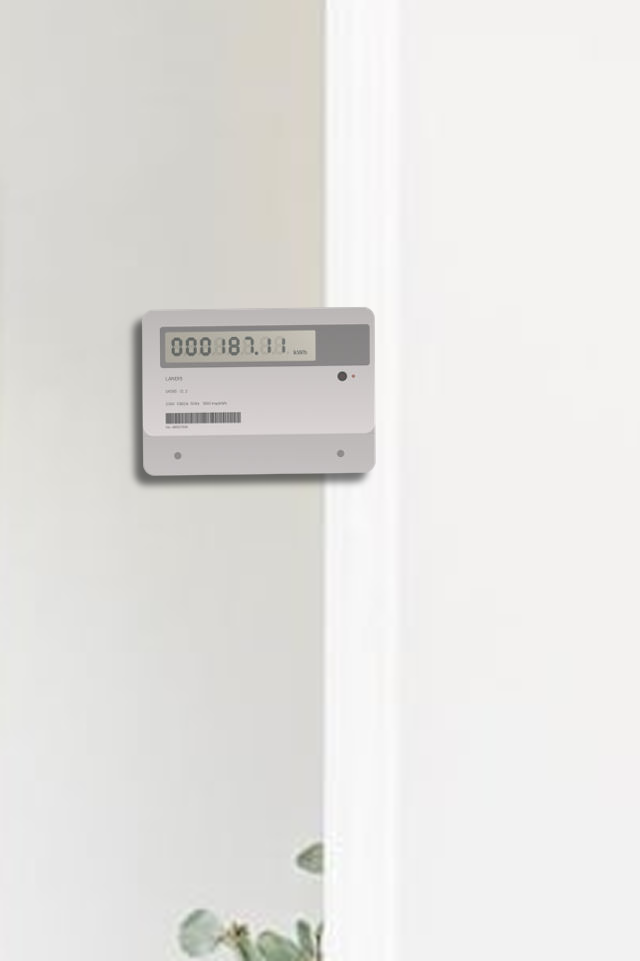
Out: value=187.11 unit=kWh
